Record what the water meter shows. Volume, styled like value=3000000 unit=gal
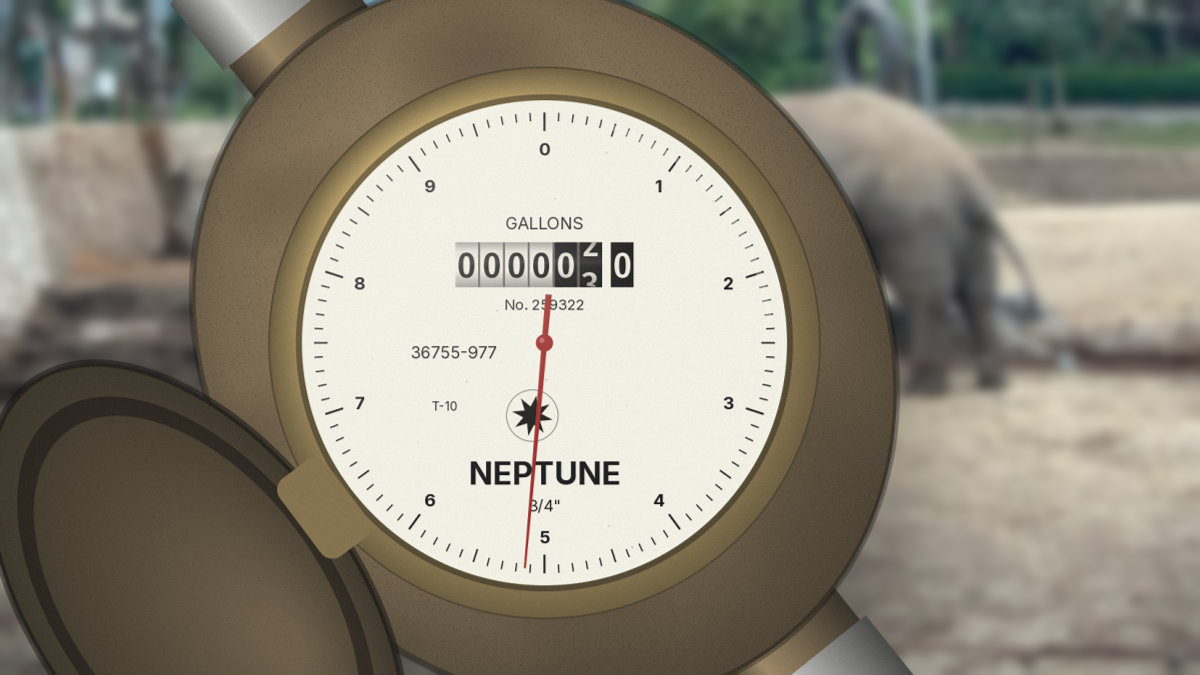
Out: value=25.1 unit=gal
